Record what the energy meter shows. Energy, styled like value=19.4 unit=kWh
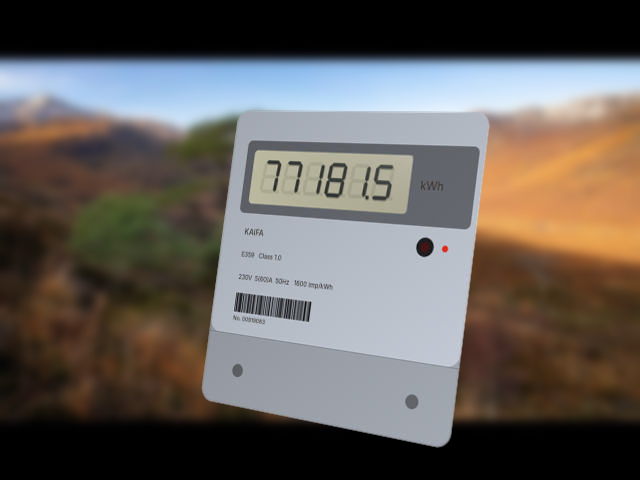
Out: value=77181.5 unit=kWh
